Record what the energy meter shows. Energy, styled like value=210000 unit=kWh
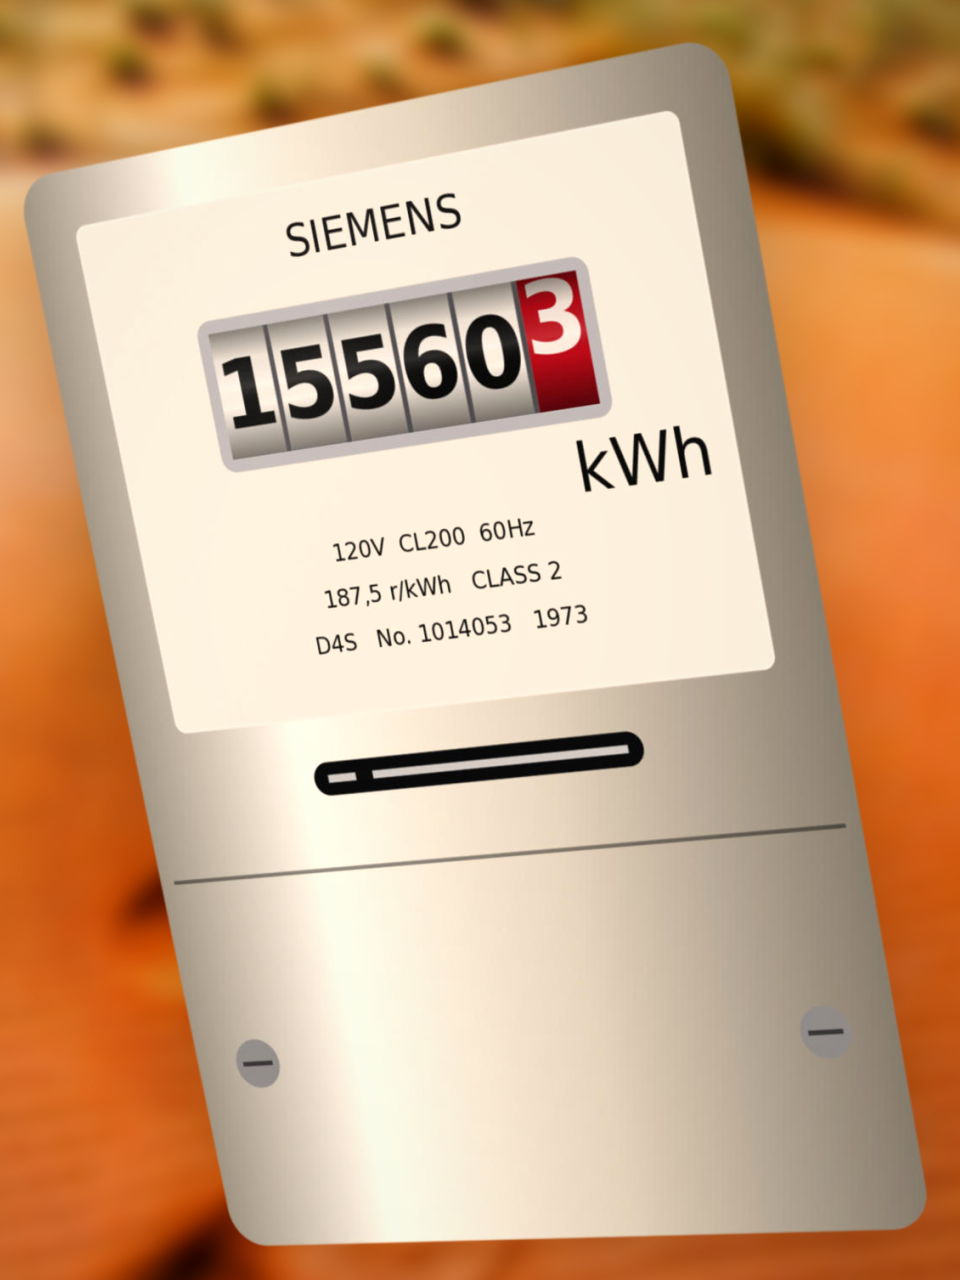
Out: value=15560.3 unit=kWh
